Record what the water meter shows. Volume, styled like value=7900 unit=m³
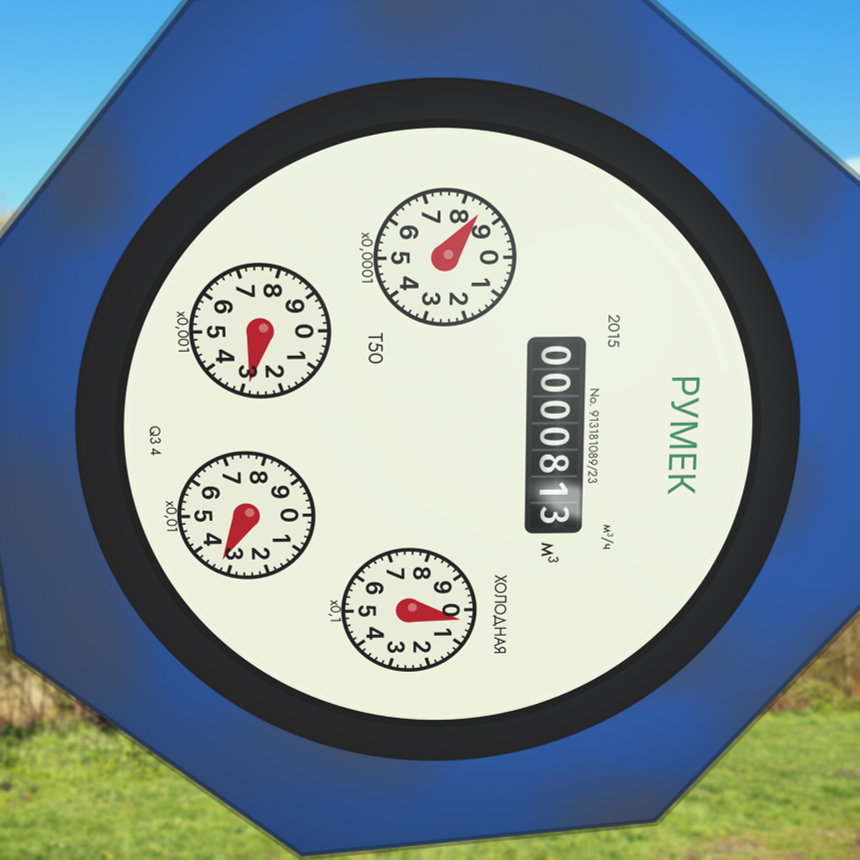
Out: value=813.0328 unit=m³
